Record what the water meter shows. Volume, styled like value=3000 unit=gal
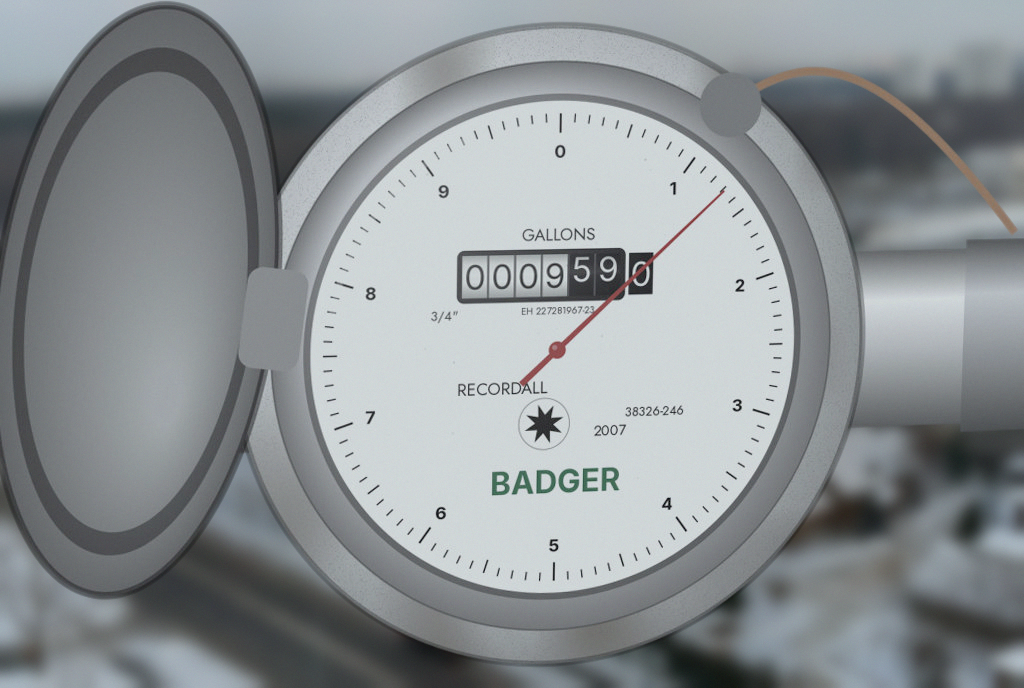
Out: value=9591.3 unit=gal
